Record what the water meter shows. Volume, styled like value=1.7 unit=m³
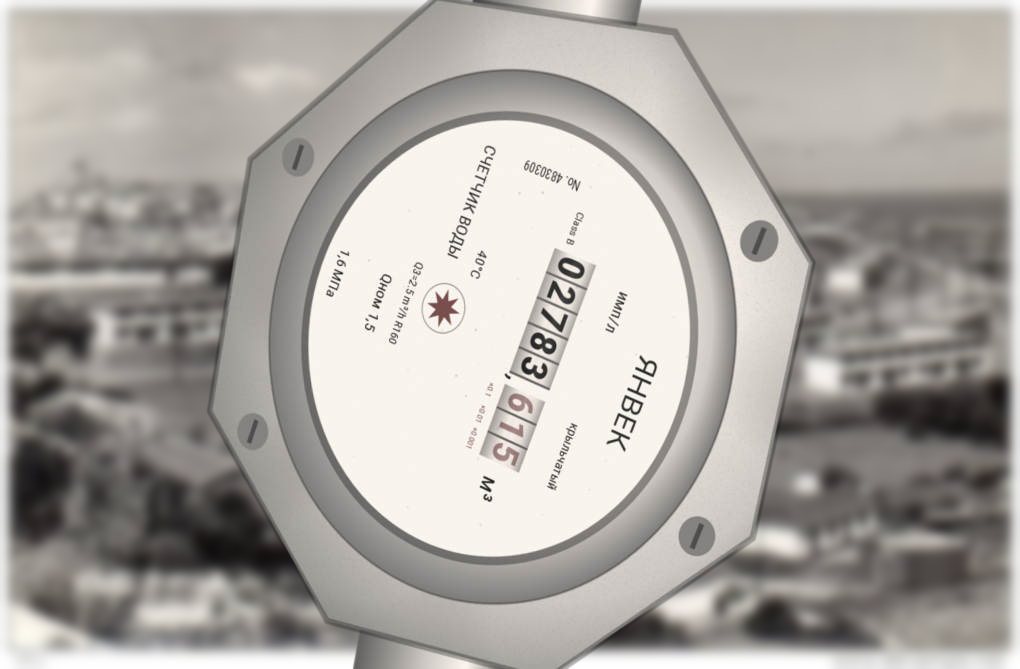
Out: value=2783.615 unit=m³
